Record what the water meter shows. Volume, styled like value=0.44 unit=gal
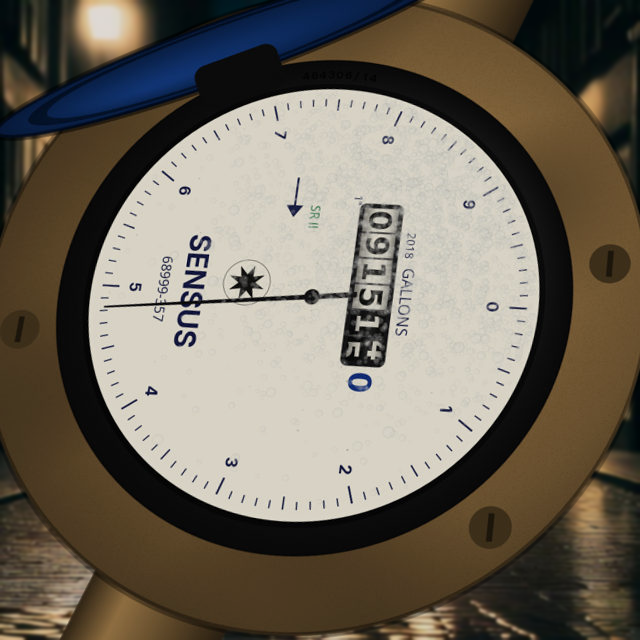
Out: value=915144.8 unit=gal
